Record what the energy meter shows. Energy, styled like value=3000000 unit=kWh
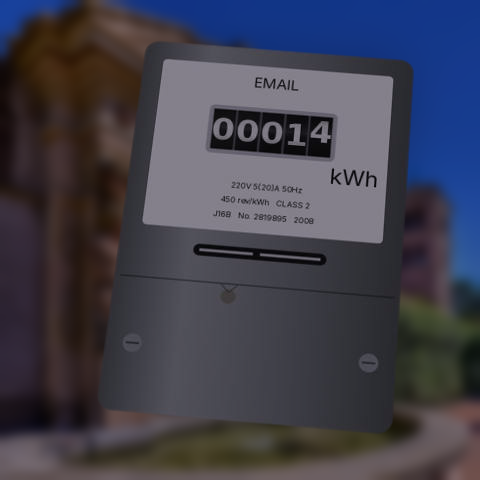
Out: value=14 unit=kWh
